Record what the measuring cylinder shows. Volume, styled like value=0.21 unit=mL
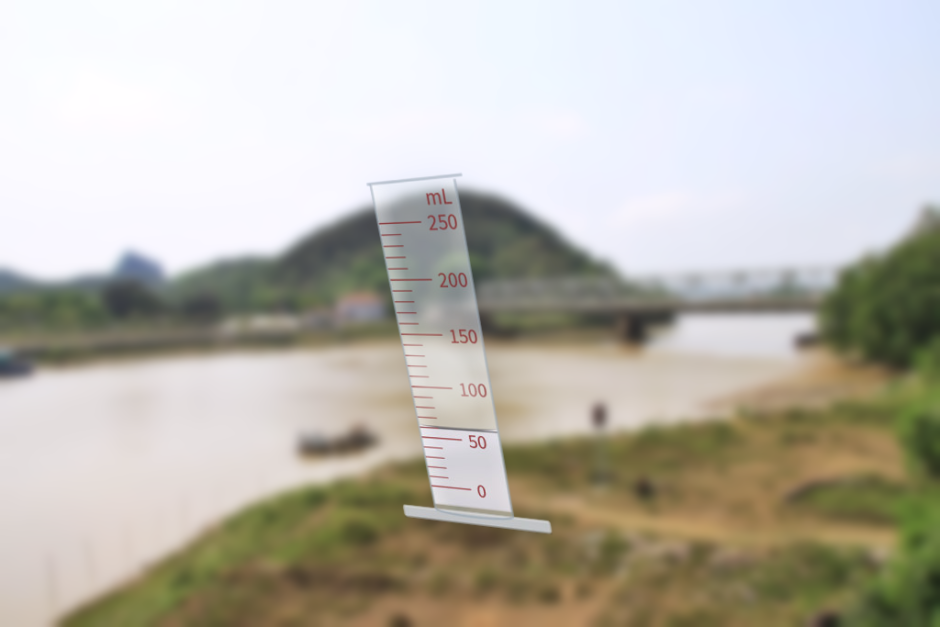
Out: value=60 unit=mL
